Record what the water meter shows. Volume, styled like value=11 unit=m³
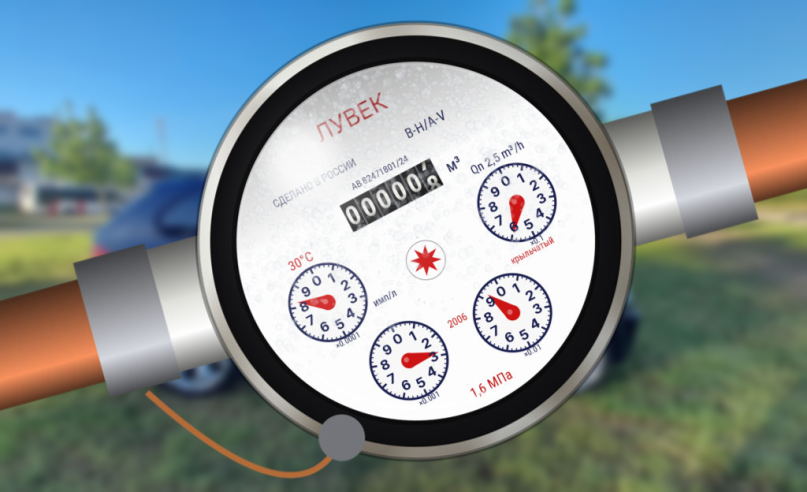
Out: value=7.5928 unit=m³
